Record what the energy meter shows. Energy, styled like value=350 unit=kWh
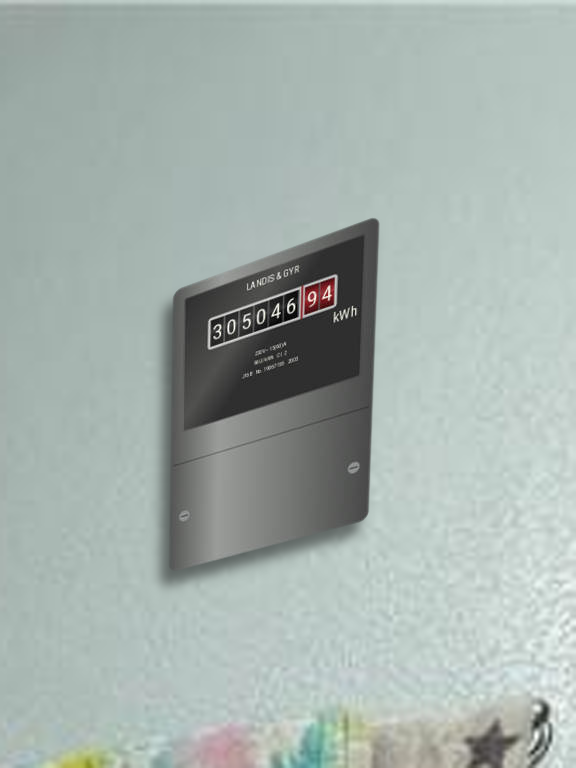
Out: value=305046.94 unit=kWh
